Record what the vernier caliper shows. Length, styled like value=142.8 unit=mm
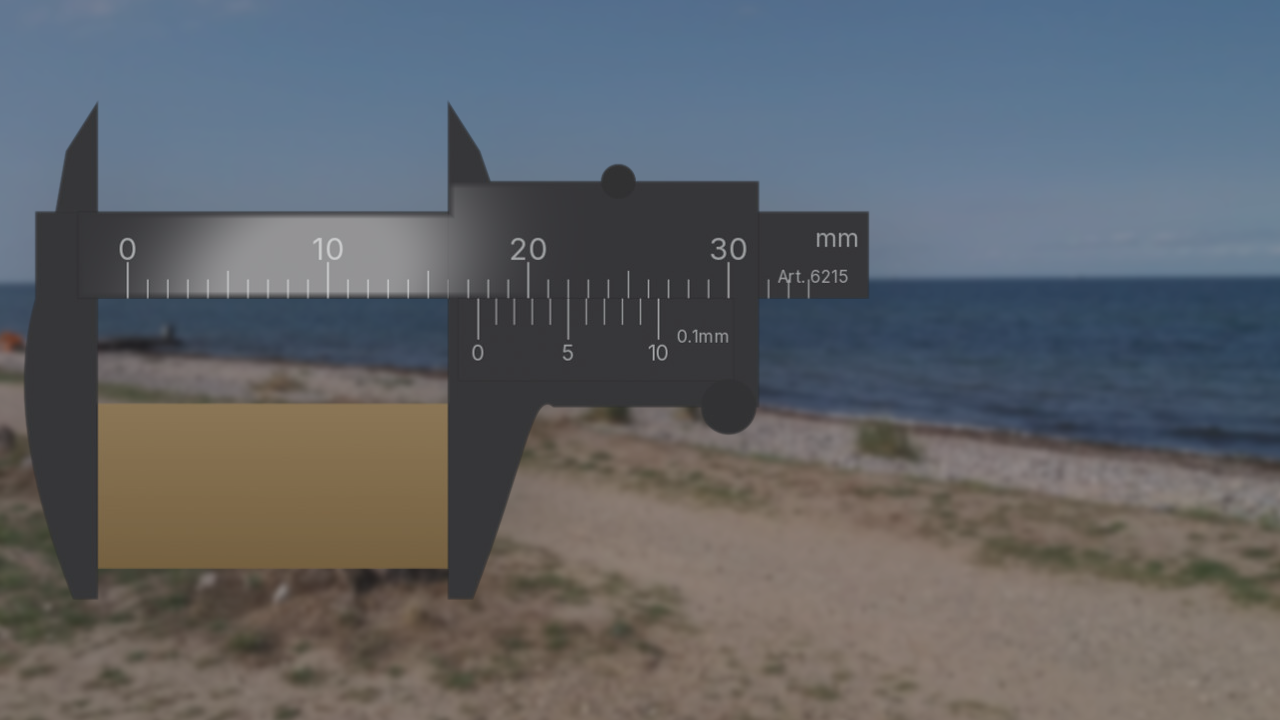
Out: value=17.5 unit=mm
